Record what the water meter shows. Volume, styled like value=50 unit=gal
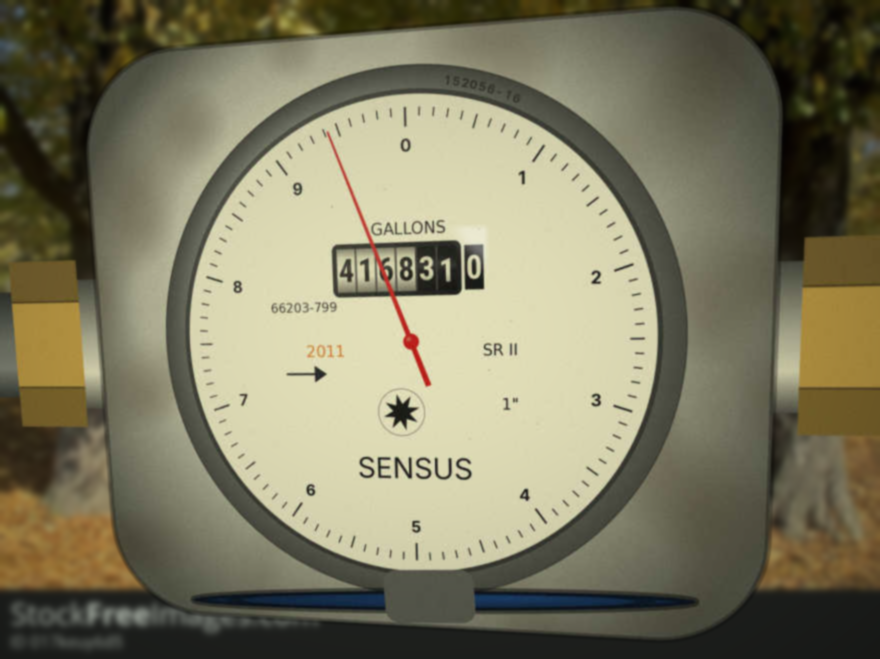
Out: value=4168309.4 unit=gal
